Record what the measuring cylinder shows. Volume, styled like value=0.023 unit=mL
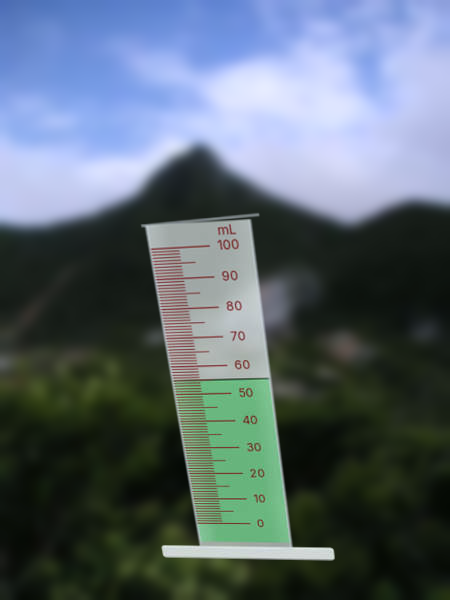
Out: value=55 unit=mL
